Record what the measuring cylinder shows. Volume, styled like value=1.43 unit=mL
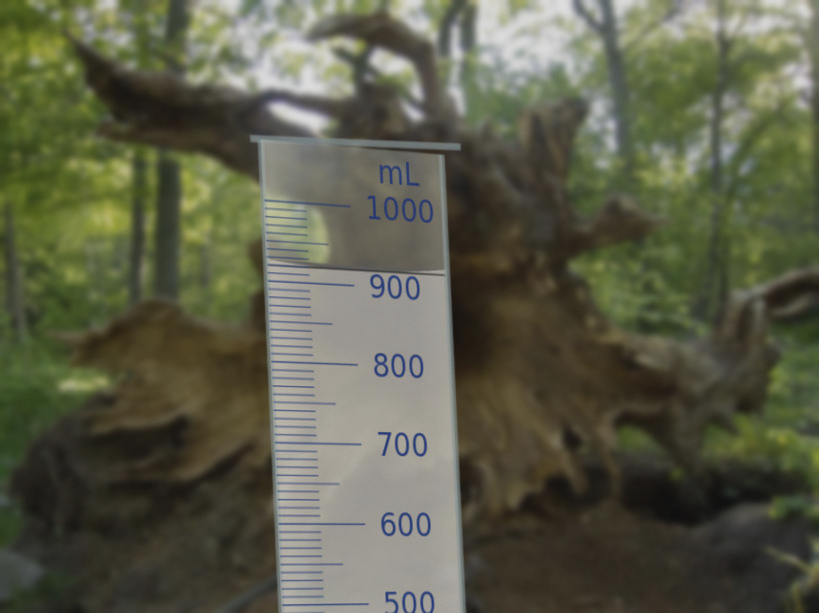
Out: value=920 unit=mL
